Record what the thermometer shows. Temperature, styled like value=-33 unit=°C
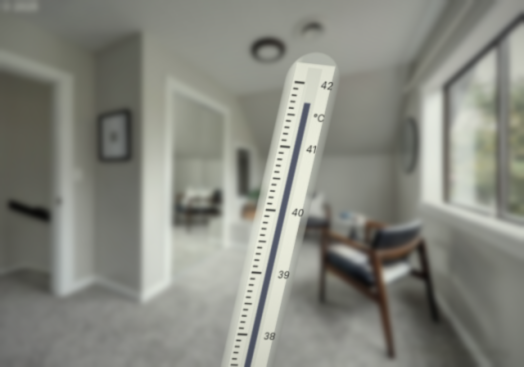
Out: value=41.7 unit=°C
